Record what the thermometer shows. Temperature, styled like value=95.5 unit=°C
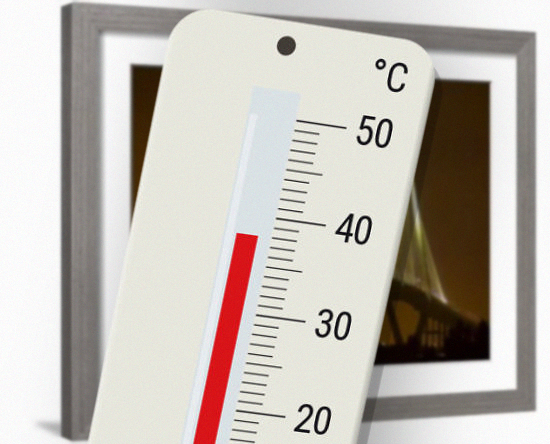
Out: value=38 unit=°C
